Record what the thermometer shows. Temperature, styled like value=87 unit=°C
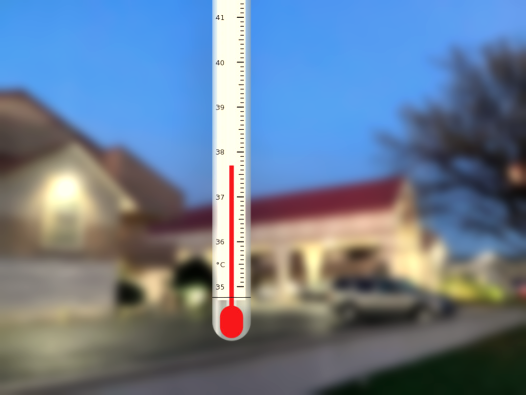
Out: value=37.7 unit=°C
